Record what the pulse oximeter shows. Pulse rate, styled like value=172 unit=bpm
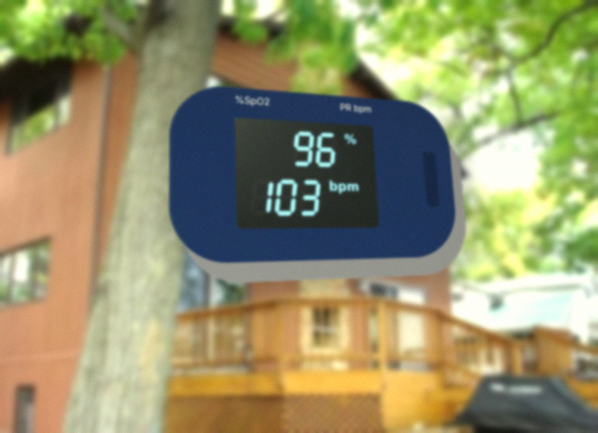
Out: value=103 unit=bpm
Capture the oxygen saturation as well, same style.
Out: value=96 unit=%
